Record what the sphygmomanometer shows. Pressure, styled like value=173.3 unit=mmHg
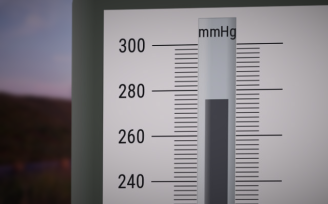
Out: value=276 unit=mmHg
